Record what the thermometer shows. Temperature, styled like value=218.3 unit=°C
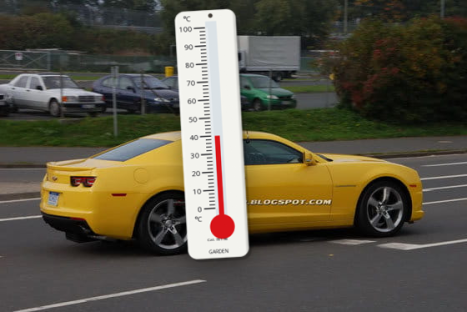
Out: value=40 unit=°C
